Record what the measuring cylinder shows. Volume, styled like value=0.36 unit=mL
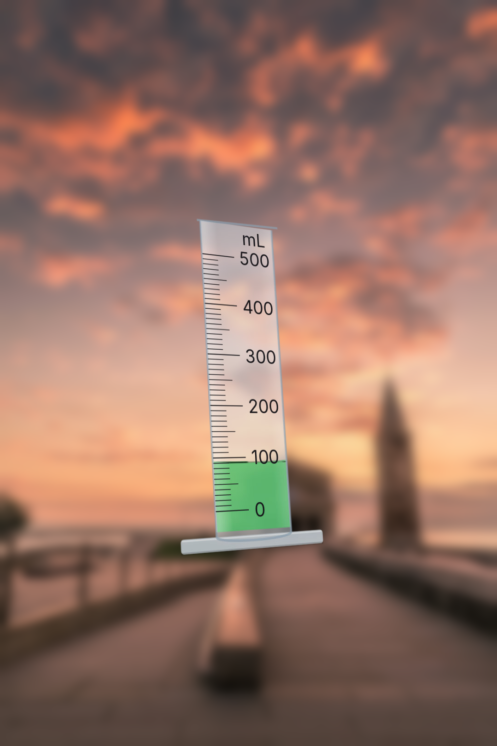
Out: value=90 unit=mL
